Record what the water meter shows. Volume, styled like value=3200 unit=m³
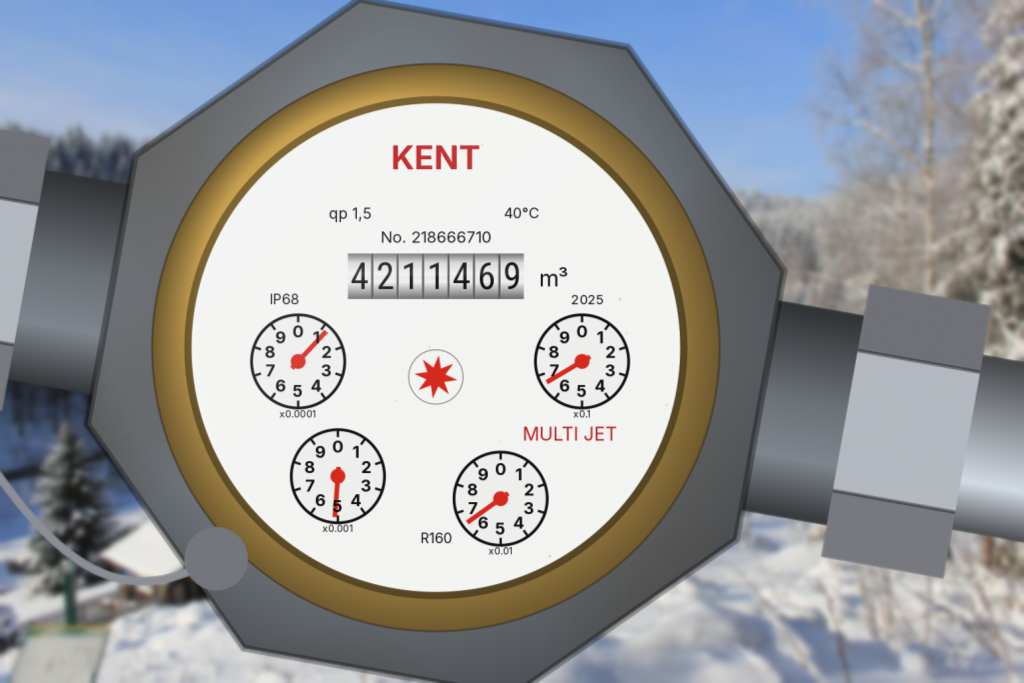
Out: value=4211469.6651 unit=m³
